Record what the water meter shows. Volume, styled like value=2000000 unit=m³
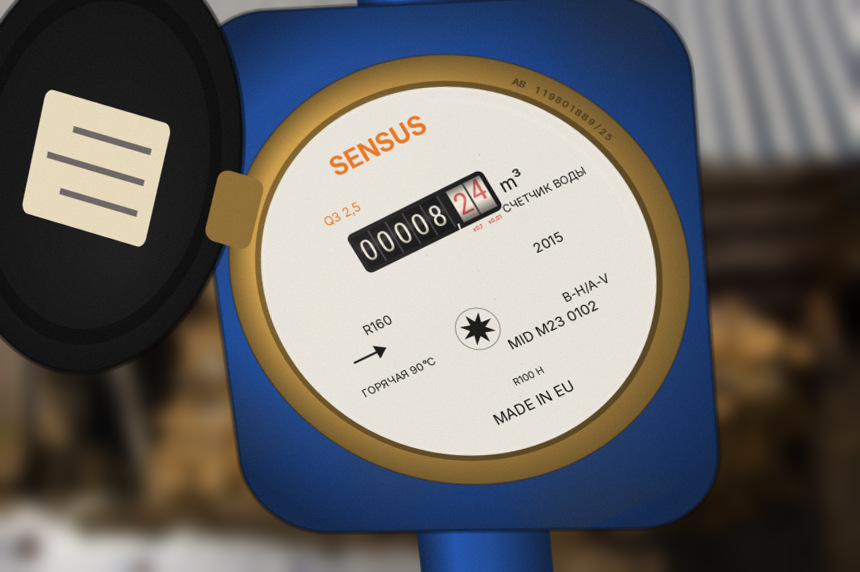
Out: value=8.24 unit=m³
